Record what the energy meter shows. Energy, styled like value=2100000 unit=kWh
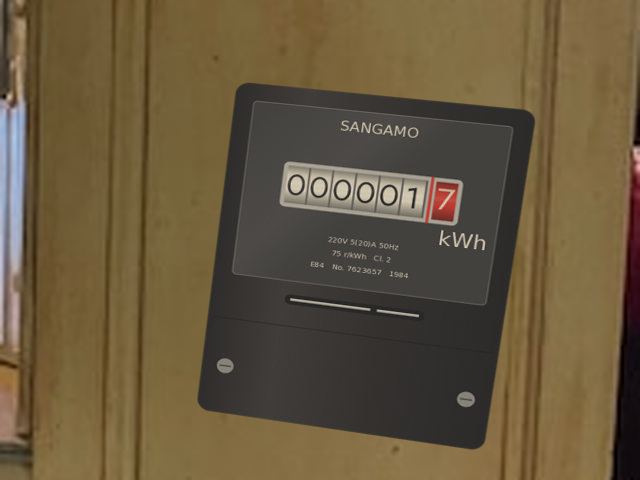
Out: value=1.7 unit=kWh
